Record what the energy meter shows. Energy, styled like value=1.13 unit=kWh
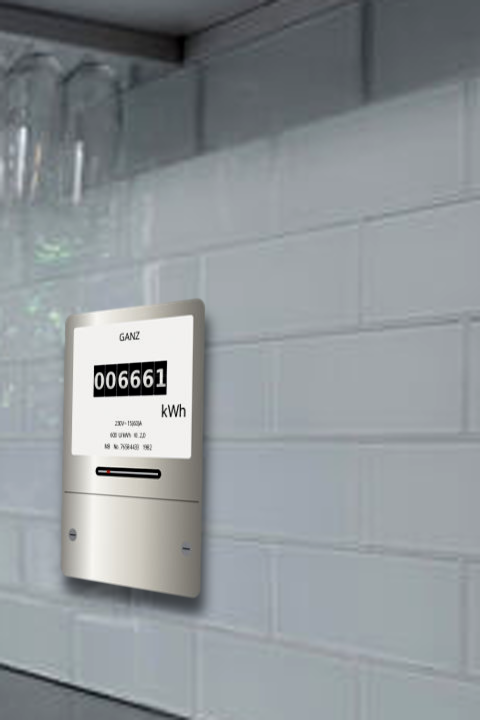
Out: value=6661 unit=kWh
